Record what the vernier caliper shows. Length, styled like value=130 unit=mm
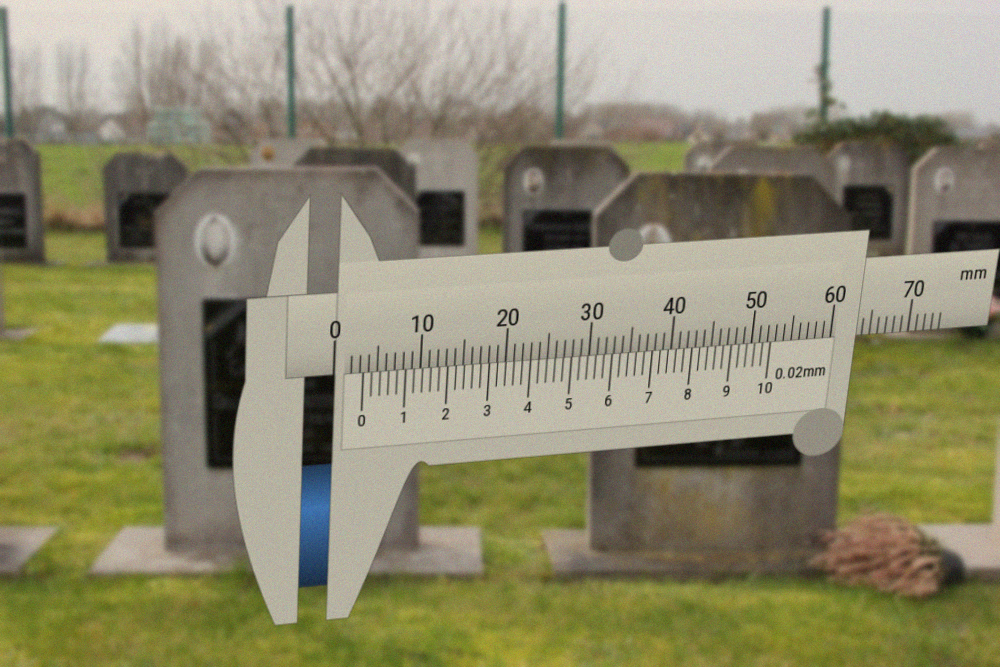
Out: value=3.4 unit=mm
